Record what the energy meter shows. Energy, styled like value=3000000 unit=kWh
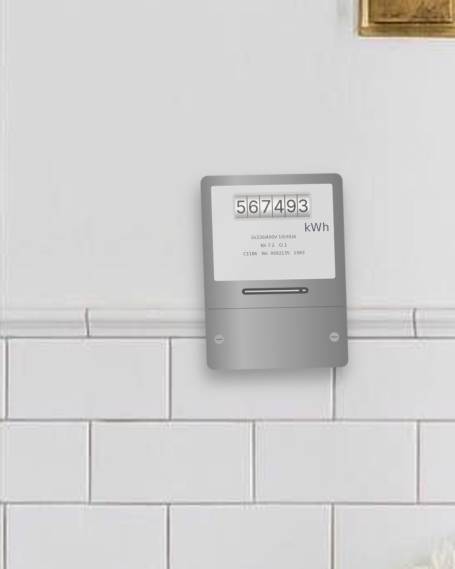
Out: value=567493 unit=kWh
